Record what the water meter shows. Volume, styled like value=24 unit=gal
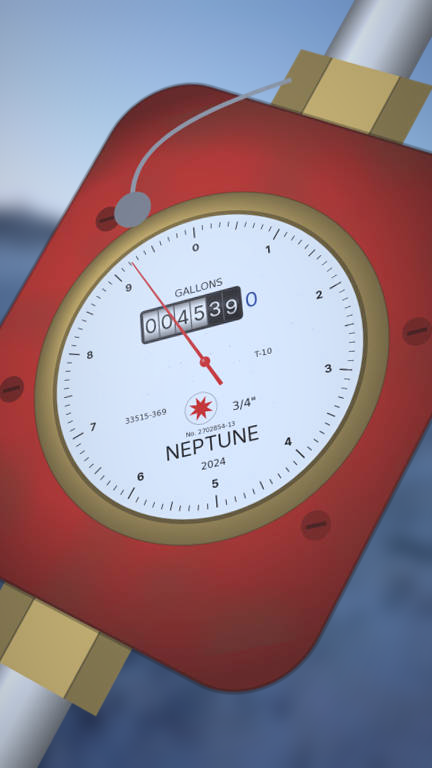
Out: value=45389.2 unit=gal
